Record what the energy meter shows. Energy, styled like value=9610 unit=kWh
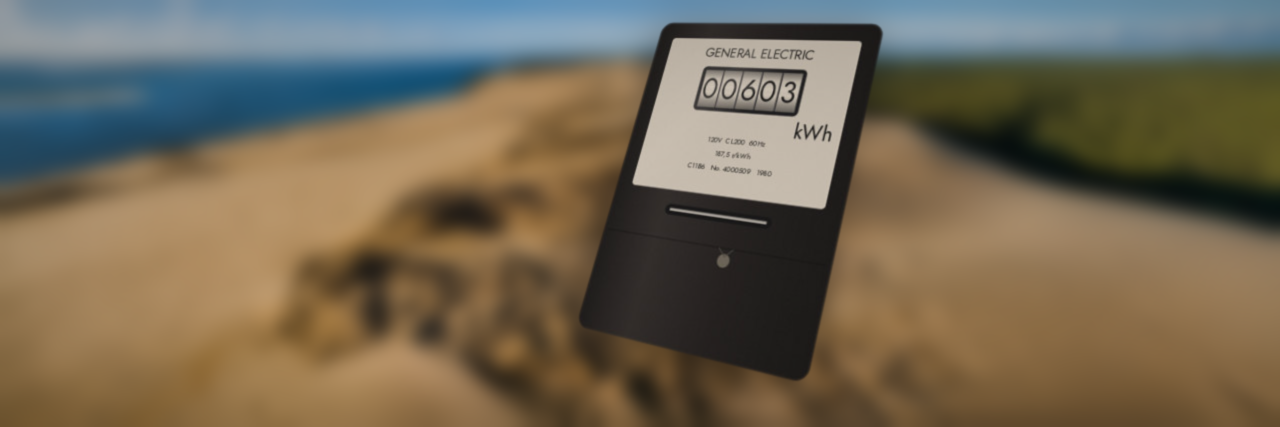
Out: value=603 unit=kWh
